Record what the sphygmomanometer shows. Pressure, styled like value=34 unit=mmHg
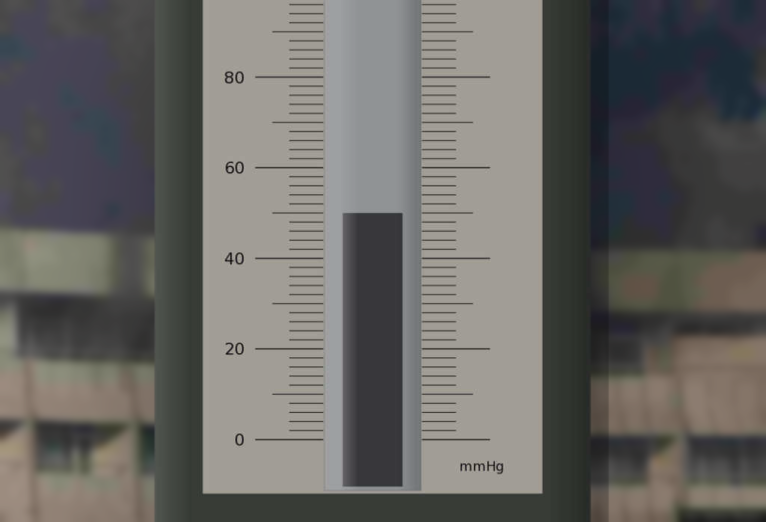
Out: value=50 unit=mmHg
